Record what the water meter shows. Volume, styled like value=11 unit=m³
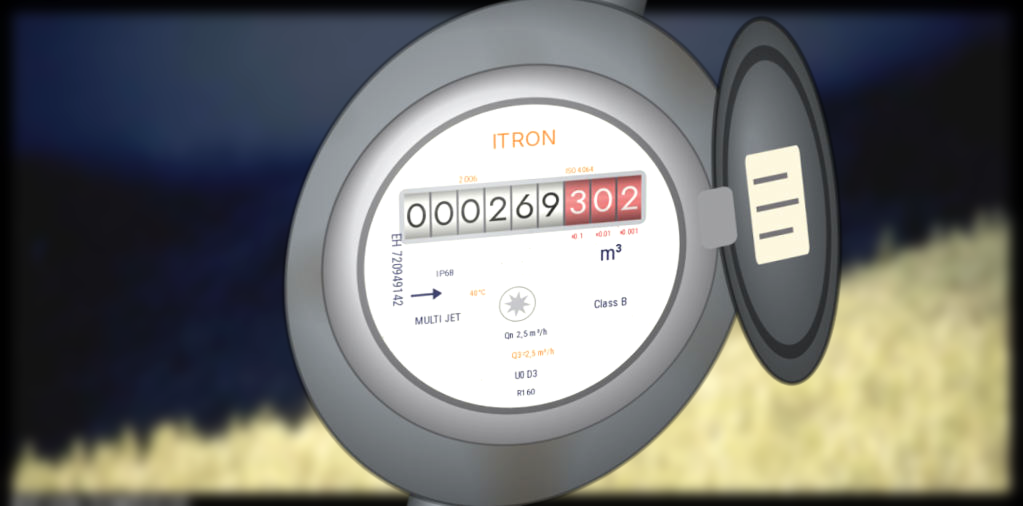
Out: value=269.302 unit=m³
